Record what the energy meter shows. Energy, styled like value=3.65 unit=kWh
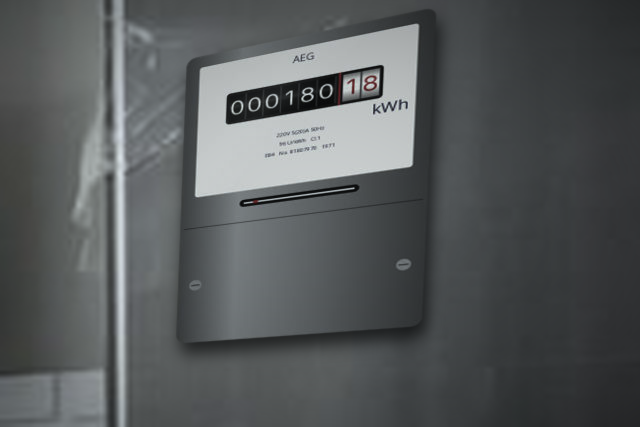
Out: value=180.18 unit=kWh
